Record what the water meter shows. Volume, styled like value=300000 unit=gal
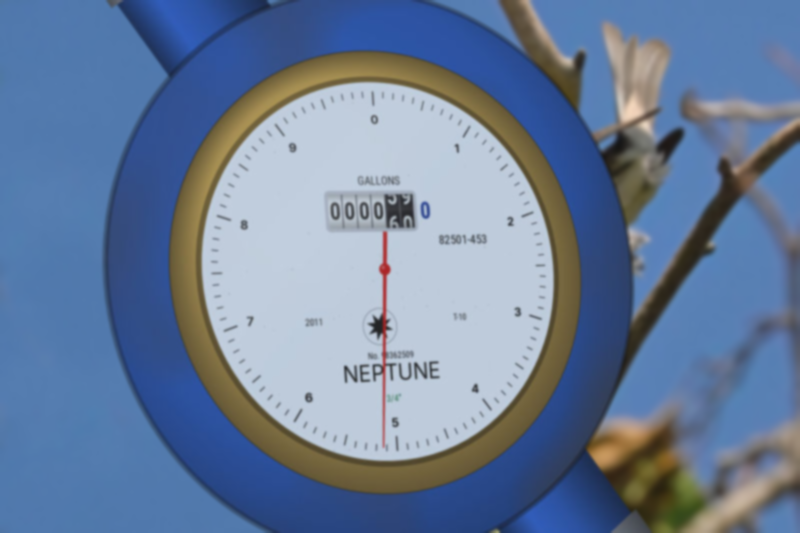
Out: value=595.1 unit=gal
